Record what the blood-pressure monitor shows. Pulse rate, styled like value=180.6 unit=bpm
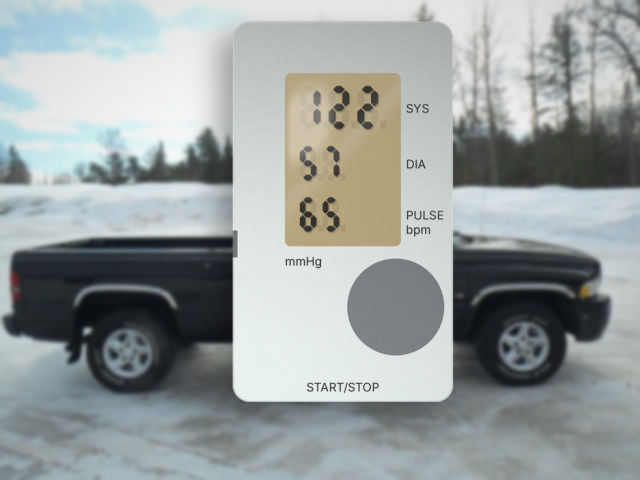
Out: value=65 unit=bpm
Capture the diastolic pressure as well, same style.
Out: value=57 unit=mmHg
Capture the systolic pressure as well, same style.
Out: value=122 unit=mmHg
